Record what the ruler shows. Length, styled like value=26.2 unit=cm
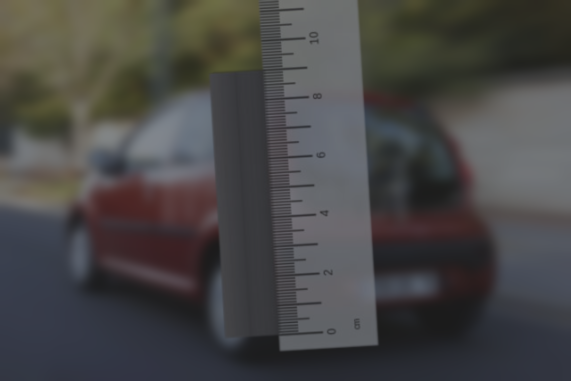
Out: value=9 unit=cm
